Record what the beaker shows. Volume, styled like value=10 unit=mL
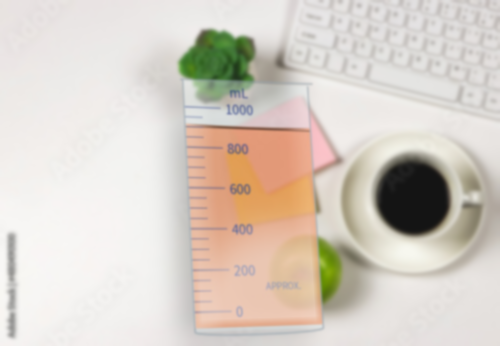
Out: value=900 unit=mL
